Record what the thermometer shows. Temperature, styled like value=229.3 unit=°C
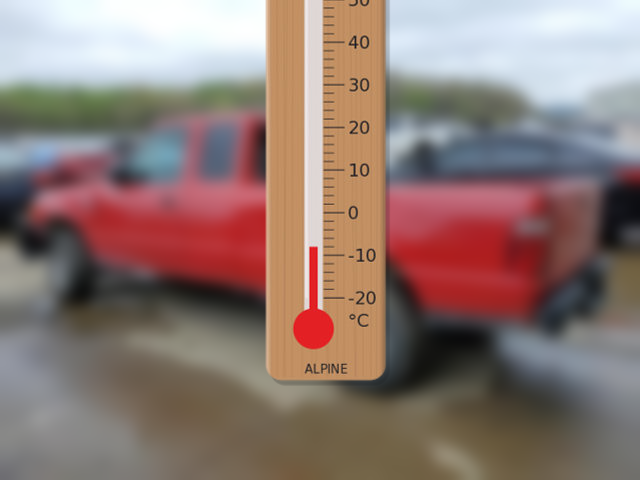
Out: value=-8 unit=°C
